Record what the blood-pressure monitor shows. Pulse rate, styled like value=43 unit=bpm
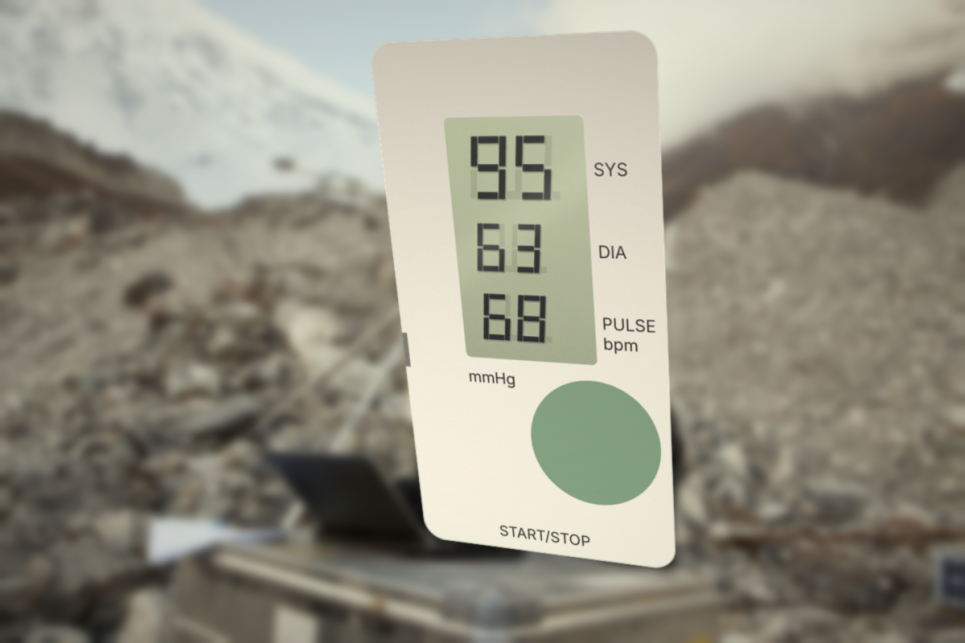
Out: value=68 unit=bpm
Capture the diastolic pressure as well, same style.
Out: value=63 unit=mmHg
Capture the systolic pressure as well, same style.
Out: value=95 unit=mmHg
